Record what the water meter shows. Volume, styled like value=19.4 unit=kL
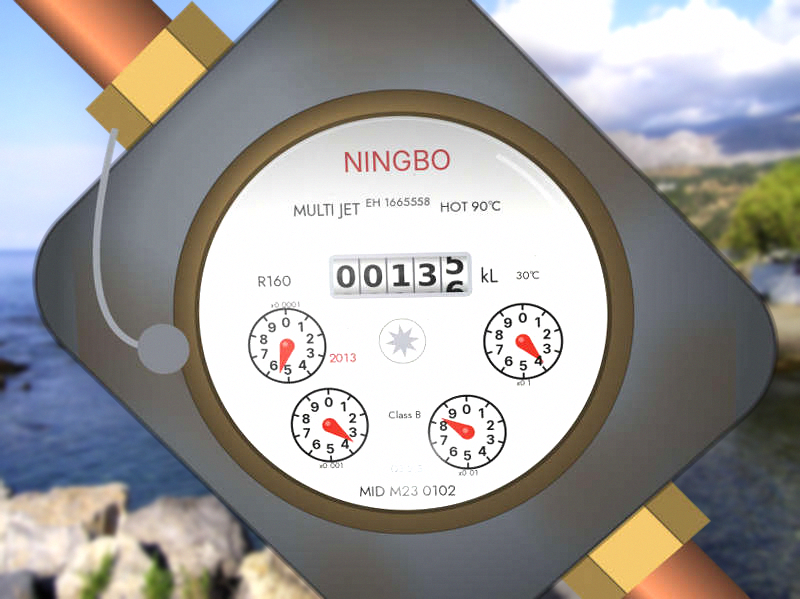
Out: value=135.3835 unit=kL
